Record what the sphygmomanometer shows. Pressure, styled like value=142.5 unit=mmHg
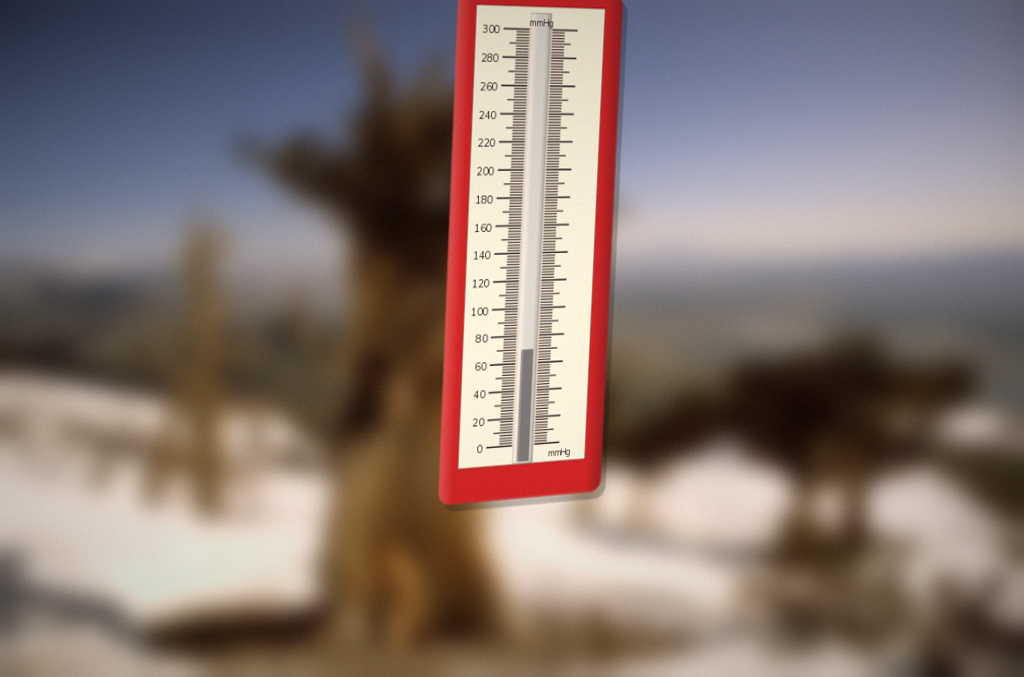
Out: value=70 unit=mmHg
